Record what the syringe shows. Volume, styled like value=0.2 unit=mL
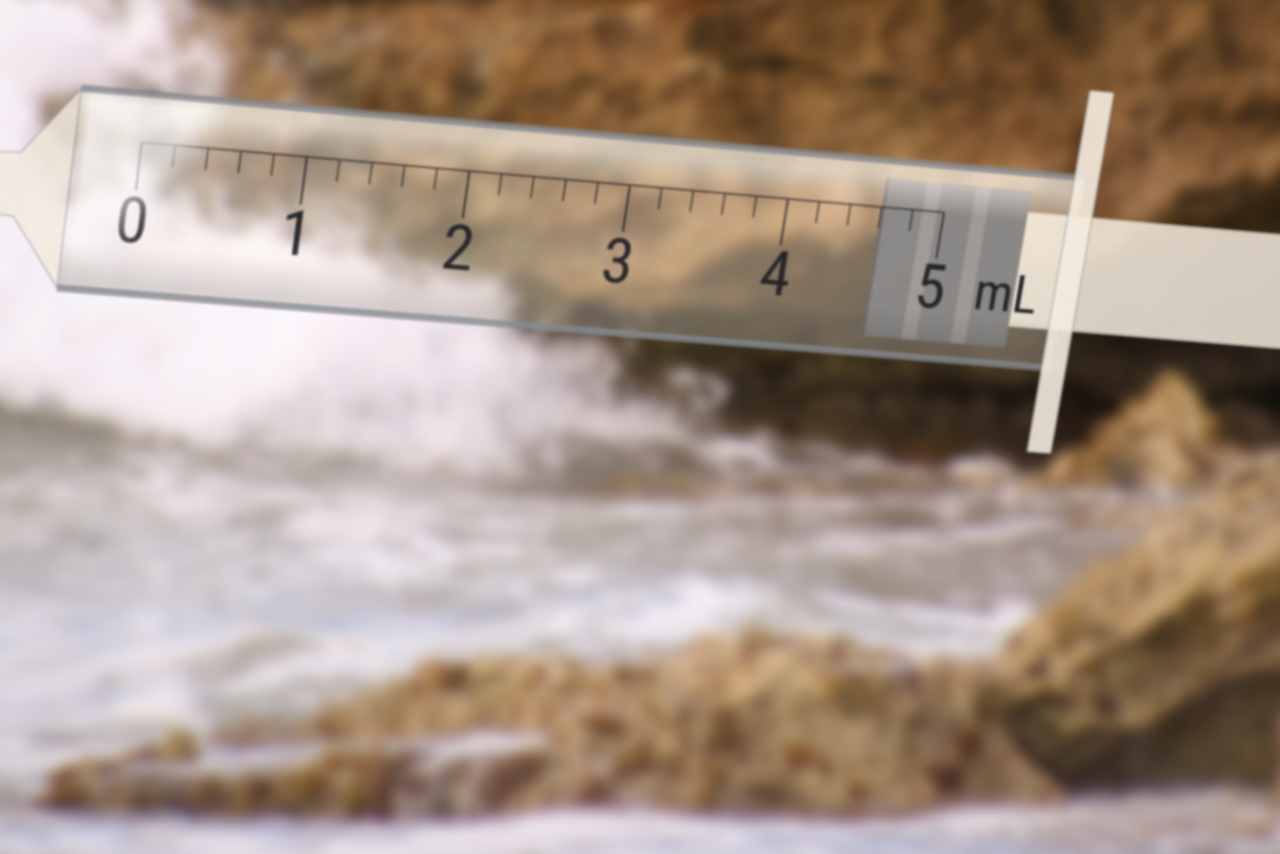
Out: value=4.6 unit=mL
